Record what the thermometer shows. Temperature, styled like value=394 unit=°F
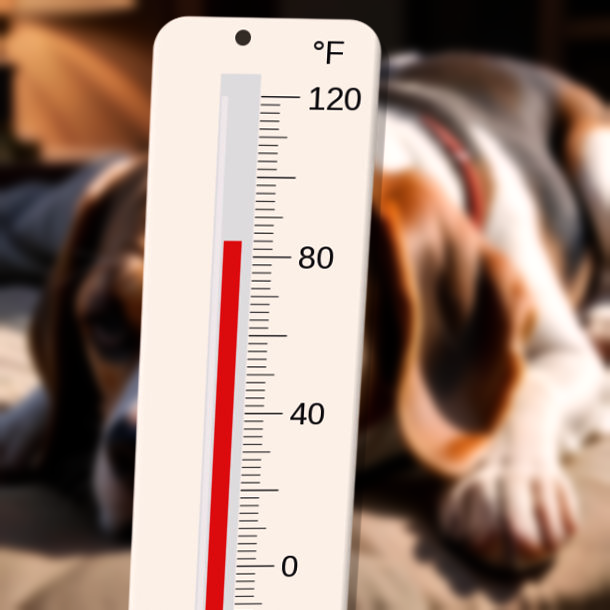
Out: value=84 unit=°F
